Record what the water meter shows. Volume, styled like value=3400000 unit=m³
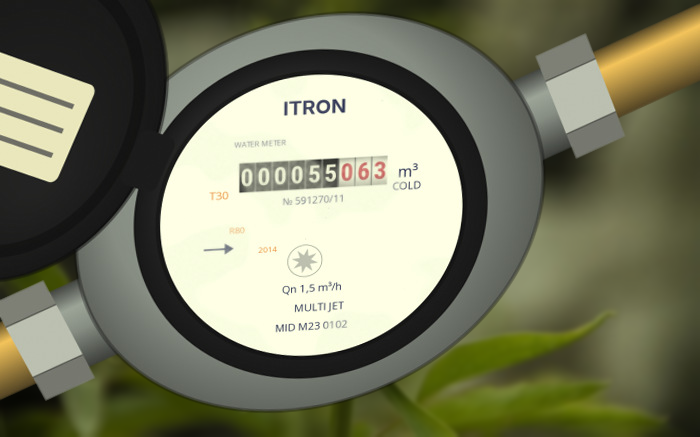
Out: value=55.063 unit=m³
